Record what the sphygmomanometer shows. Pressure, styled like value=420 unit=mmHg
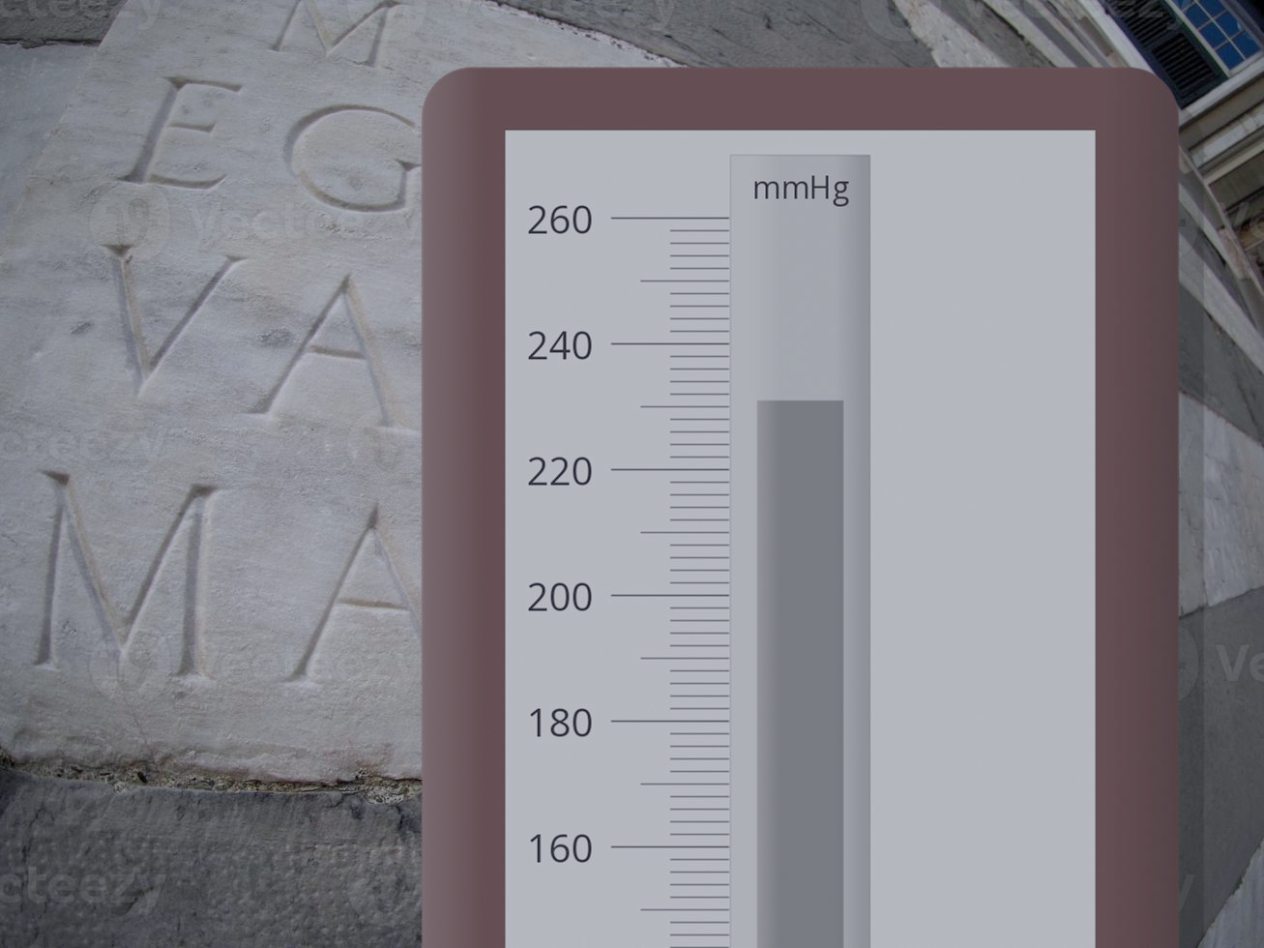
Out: value=231 unit=mmHg
